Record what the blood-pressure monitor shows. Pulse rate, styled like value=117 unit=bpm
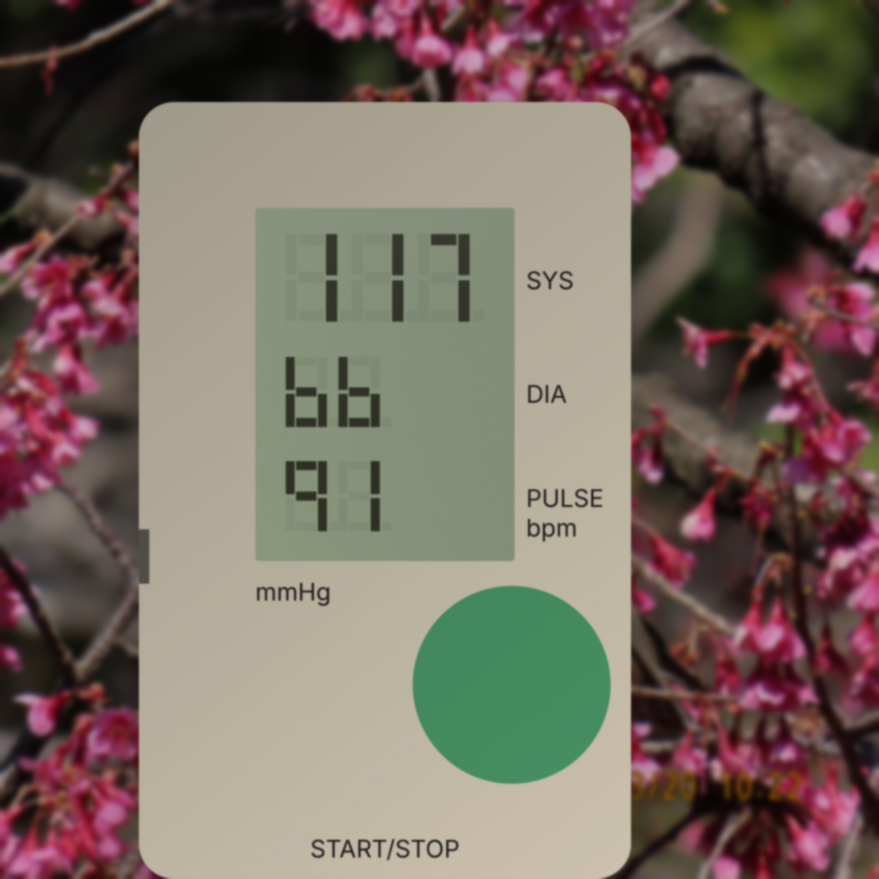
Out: value=91 unit=bpm
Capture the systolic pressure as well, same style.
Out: value=117 unit=mmHg
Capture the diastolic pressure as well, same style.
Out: value=66 unit=mmHg
